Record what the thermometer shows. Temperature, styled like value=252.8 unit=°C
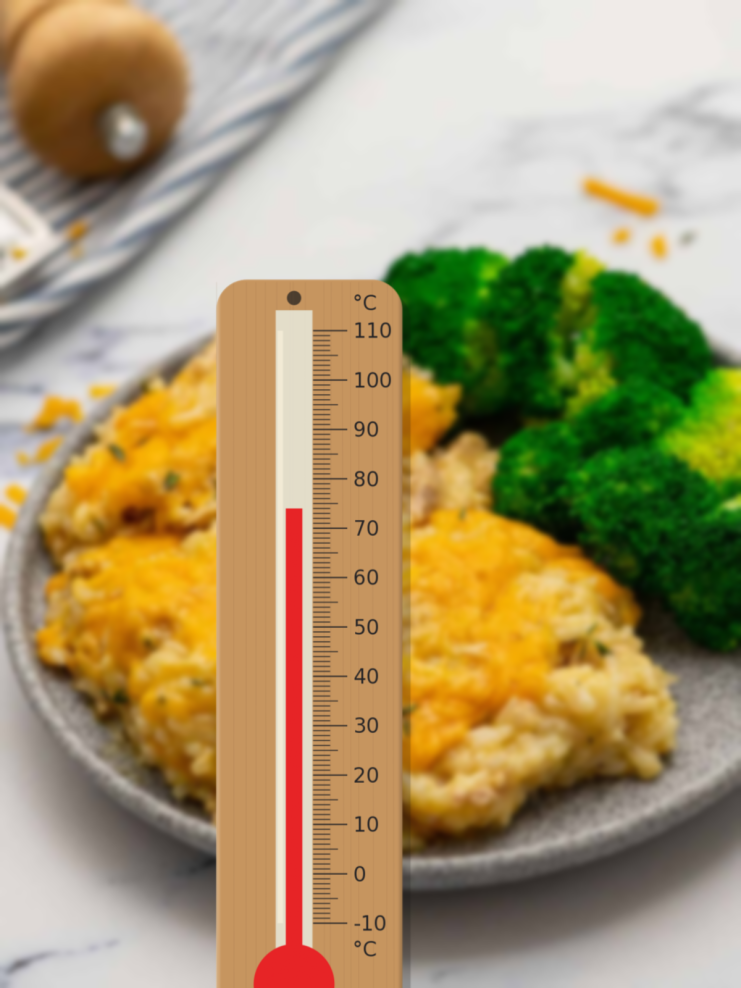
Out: value=74 unit=°C
